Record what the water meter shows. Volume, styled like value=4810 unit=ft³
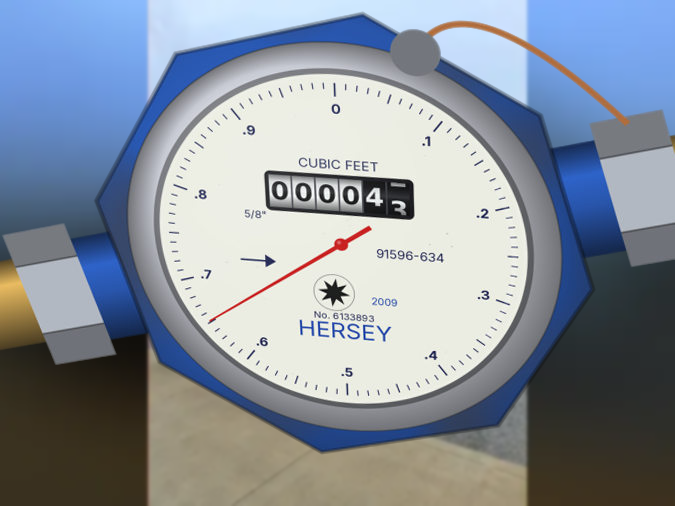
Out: value=42.65 unit=ft³
